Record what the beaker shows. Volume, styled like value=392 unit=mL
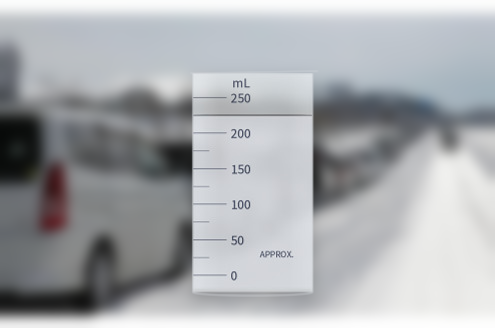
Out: value=225 unit=mL
